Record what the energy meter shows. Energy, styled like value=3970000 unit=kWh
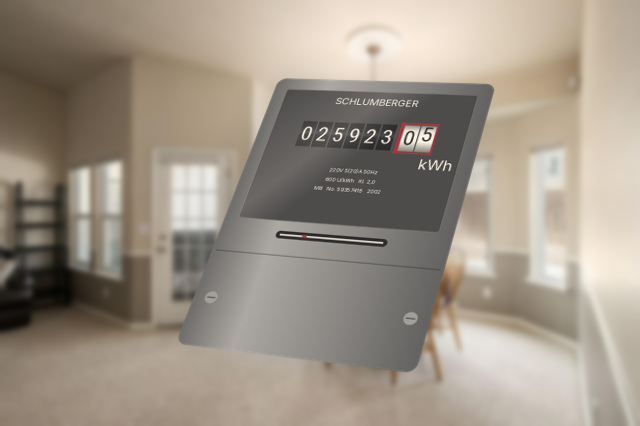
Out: value=25923.05 unit=kWh
